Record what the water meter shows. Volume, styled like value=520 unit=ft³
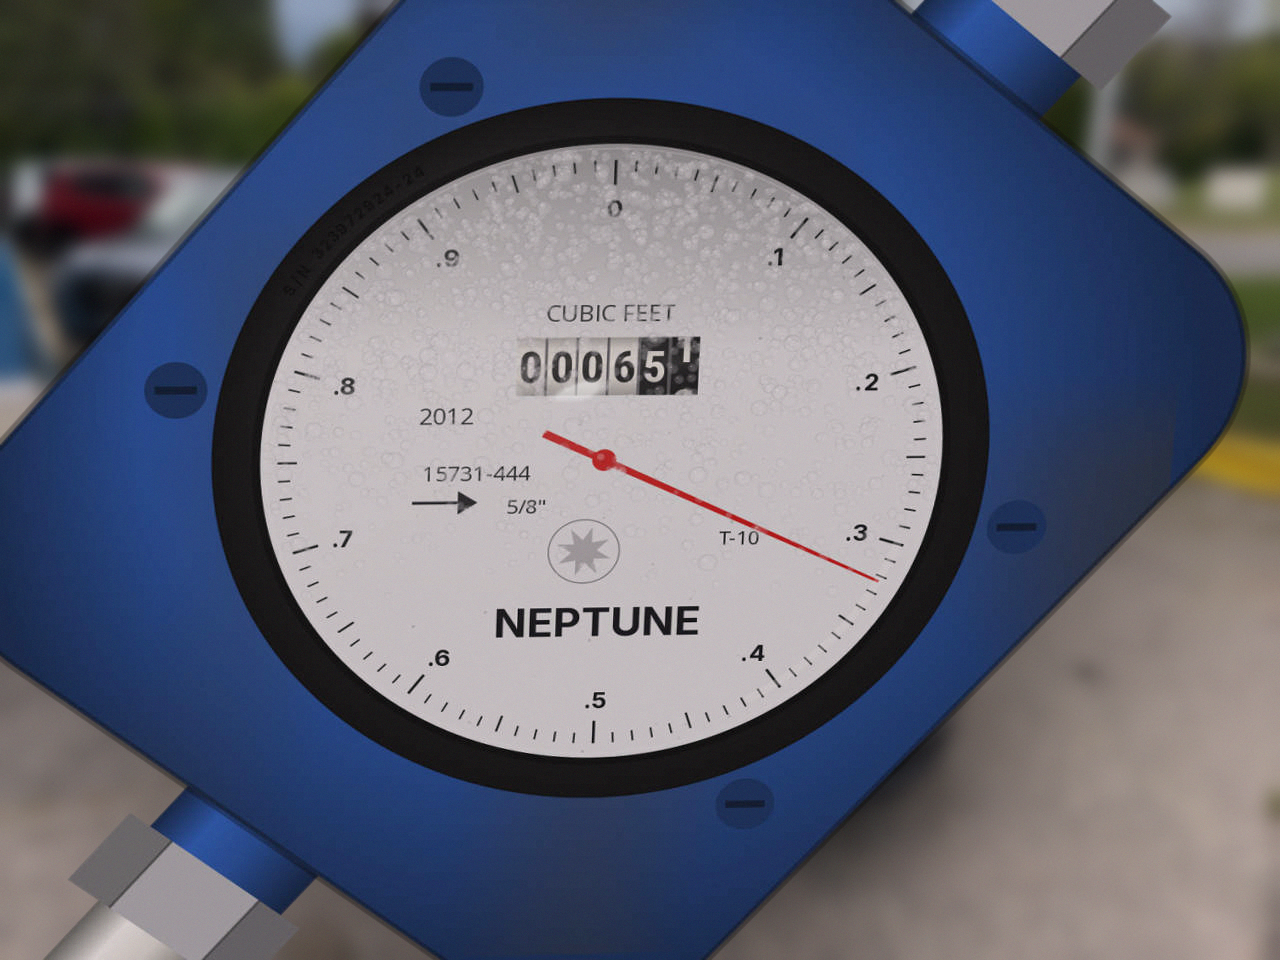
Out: value=651.32 unit=ft³
